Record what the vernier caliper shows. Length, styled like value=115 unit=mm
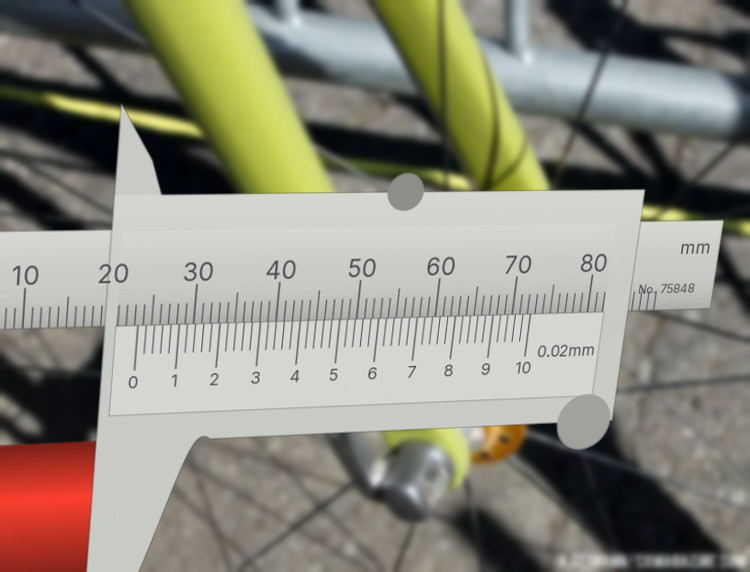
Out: value=23.4 unit=mm
